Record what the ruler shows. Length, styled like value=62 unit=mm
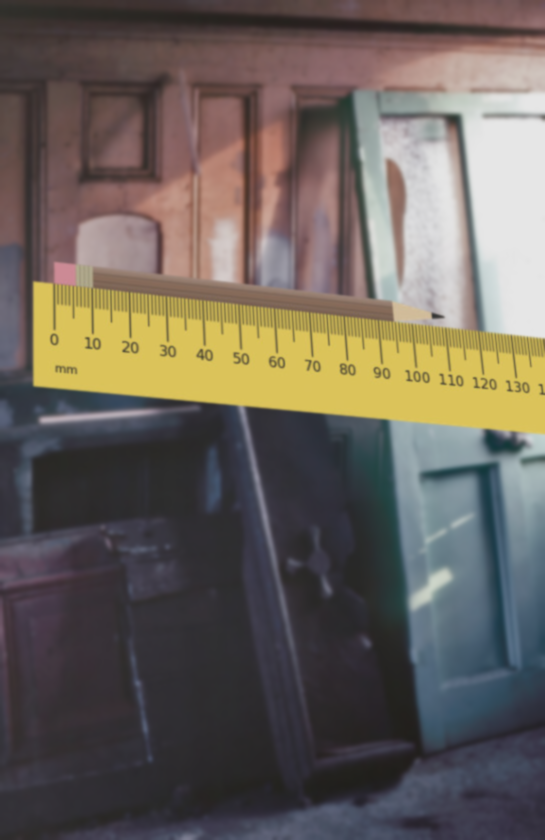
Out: value=110 unit=mm
